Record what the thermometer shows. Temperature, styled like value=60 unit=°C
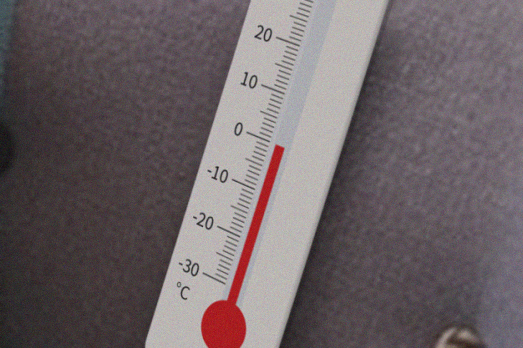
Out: value=0 unit=°C
